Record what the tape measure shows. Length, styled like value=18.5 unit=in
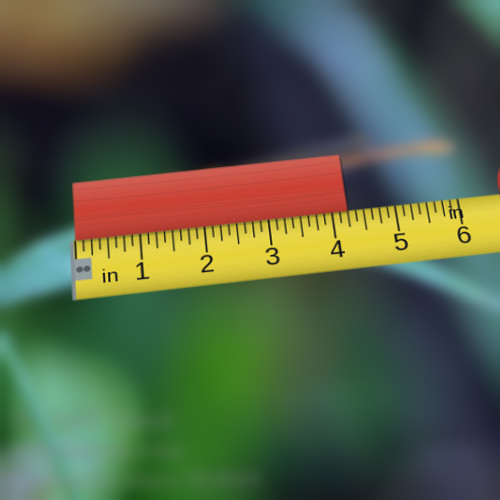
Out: value=4.25 unit=in
